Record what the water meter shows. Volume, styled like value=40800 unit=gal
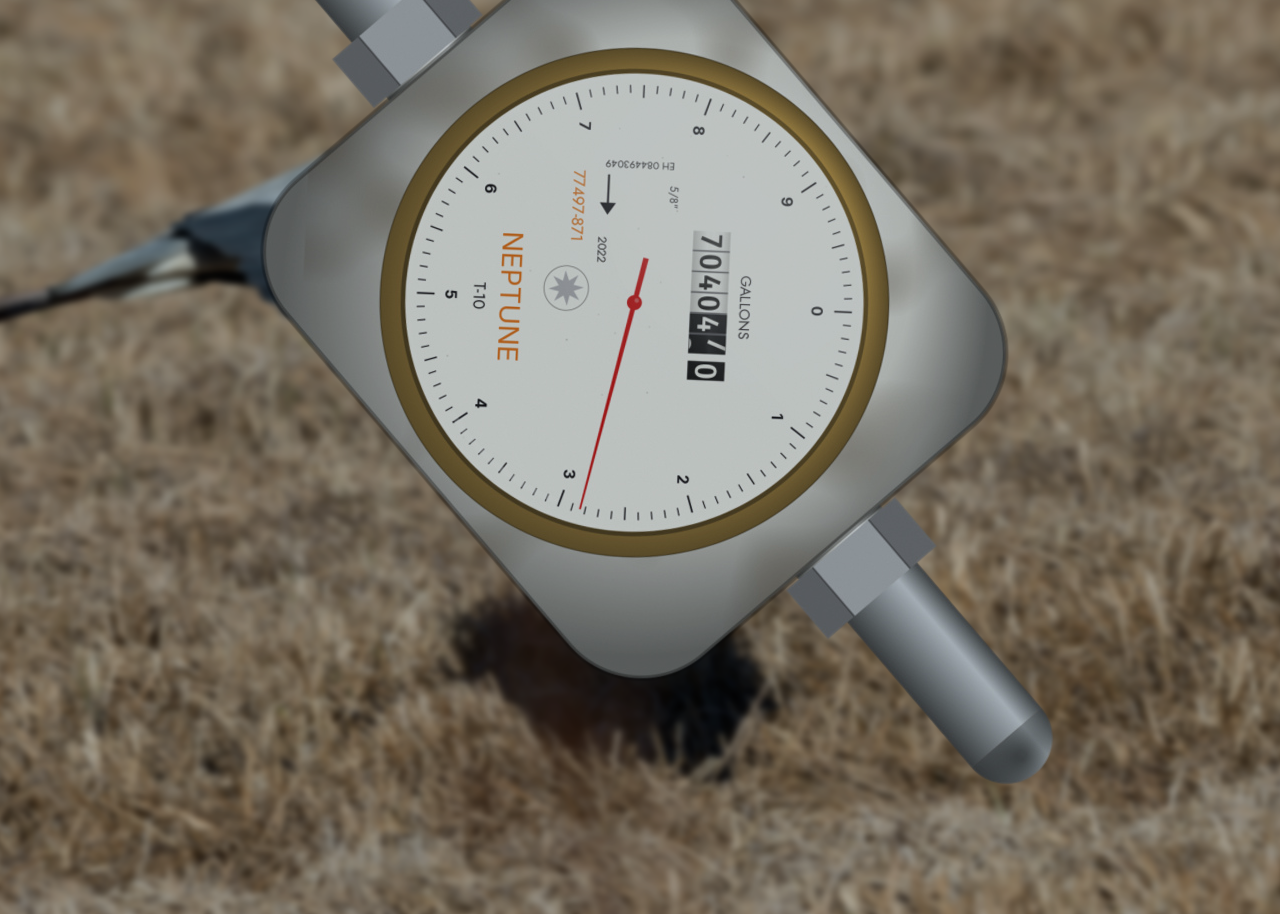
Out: value=7040472.8 unit=gal
